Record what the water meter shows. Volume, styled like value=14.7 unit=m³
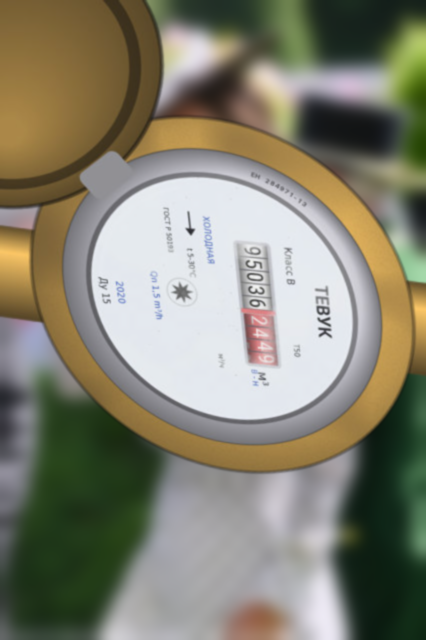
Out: value=95036.2449 unit=m³
